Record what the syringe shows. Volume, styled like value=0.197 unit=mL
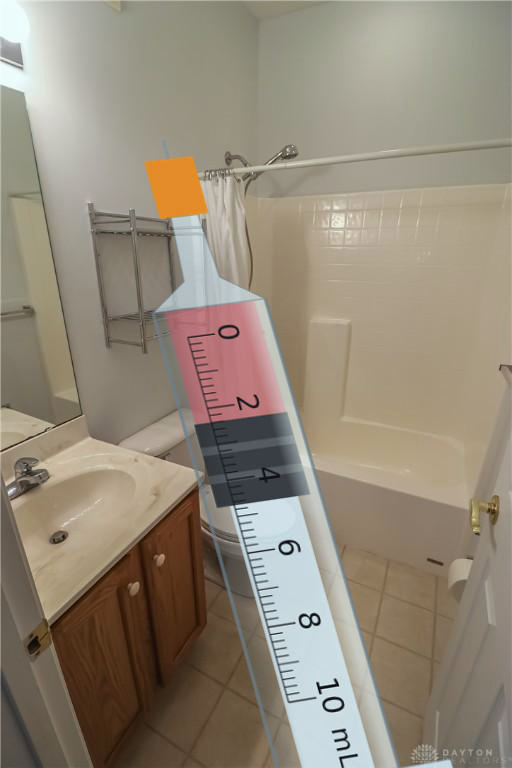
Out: value=2.4 unit=mL
